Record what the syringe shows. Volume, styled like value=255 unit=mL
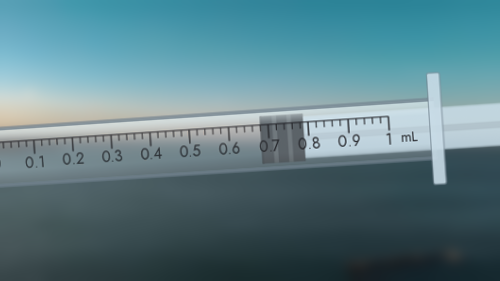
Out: value=0.68 unit=mL
